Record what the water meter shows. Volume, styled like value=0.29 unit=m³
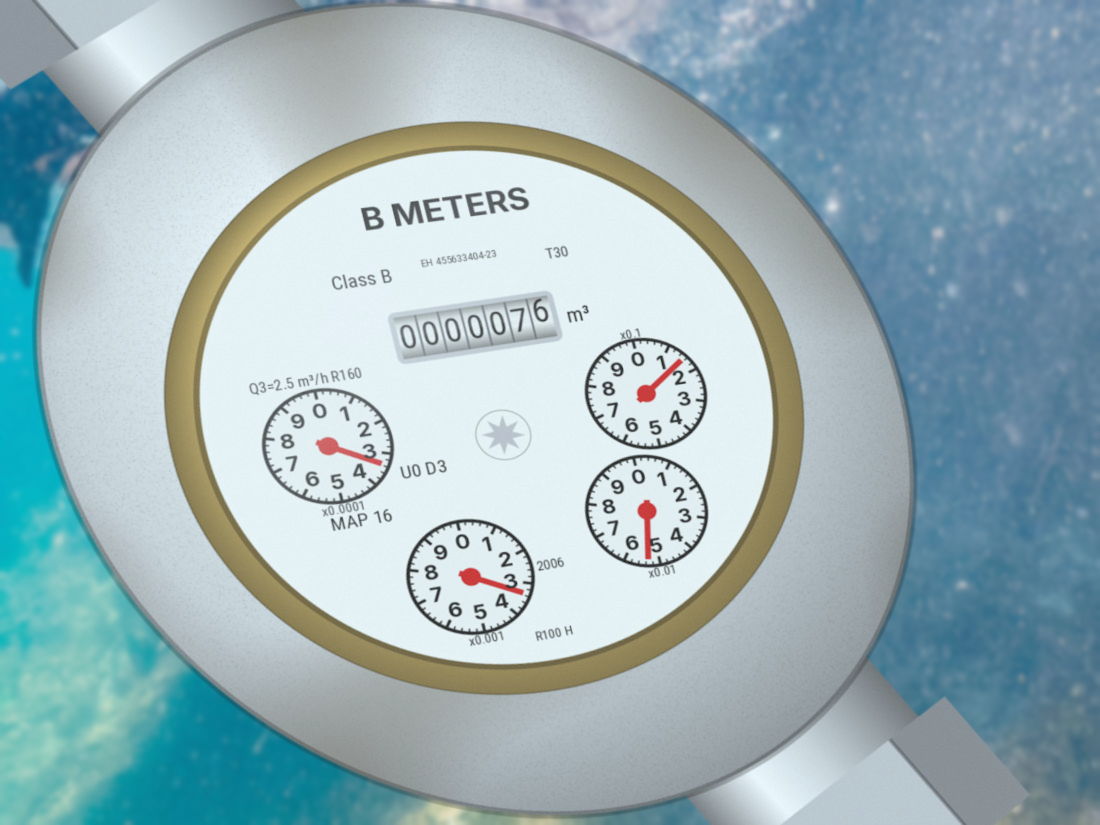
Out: value=76.1533 unit=m³
